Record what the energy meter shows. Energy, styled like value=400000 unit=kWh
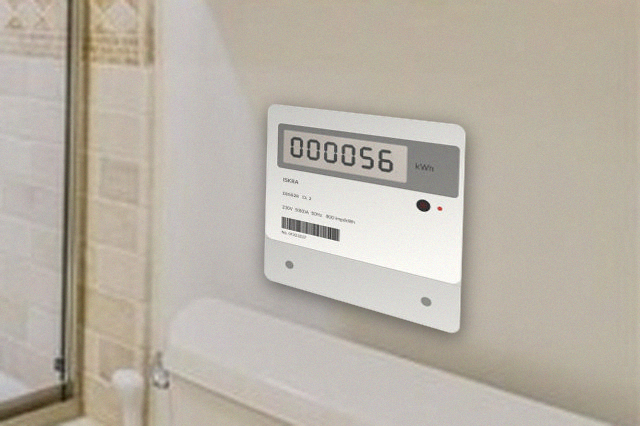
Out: value=56 unit=kWh
